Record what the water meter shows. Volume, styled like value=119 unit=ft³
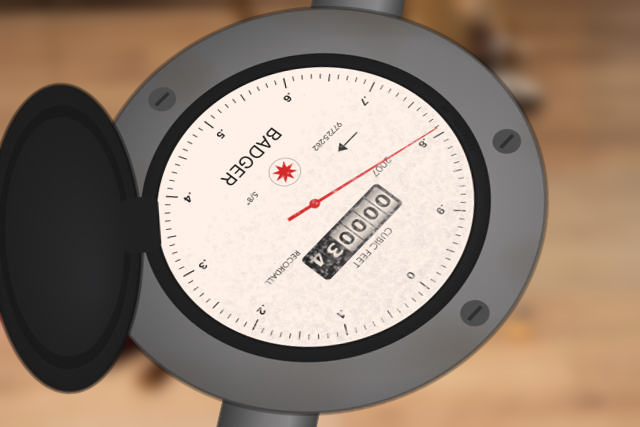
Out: value=33.79 unit=ft³
